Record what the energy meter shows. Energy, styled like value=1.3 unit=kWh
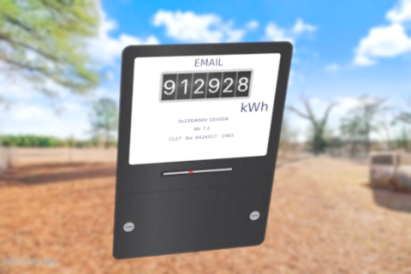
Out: value=912928 unit=kWh
